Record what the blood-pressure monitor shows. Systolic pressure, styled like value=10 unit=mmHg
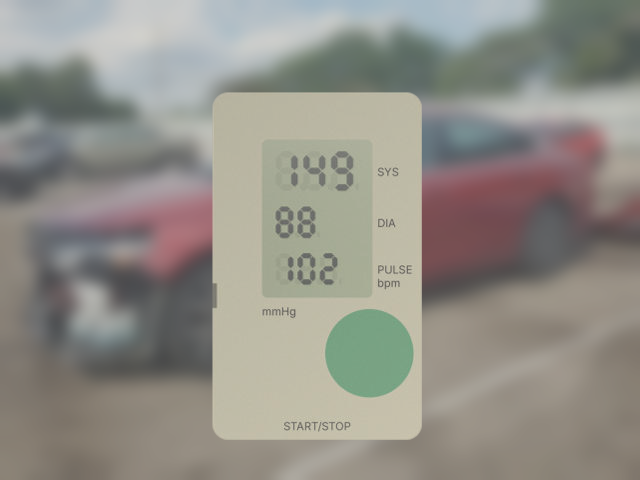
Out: value=149 unit=mmHg
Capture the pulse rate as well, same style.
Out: value=102 unit=bpm
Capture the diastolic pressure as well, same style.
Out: value=88 unit=mmHg
